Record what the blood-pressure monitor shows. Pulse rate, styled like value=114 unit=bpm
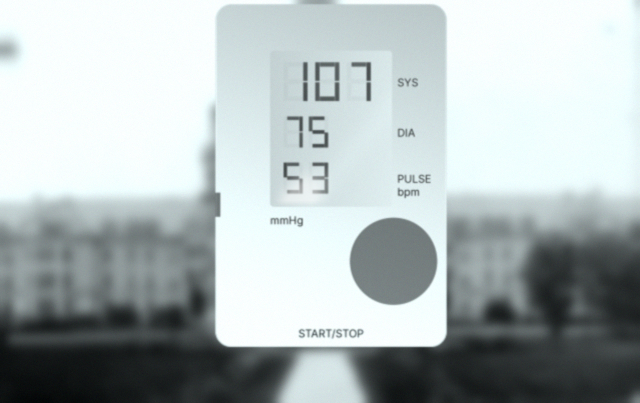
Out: value=53 unit=bpm
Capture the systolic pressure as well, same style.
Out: value=107 unit=mmHg
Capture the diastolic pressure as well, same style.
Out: value=75 unit=mmHg
